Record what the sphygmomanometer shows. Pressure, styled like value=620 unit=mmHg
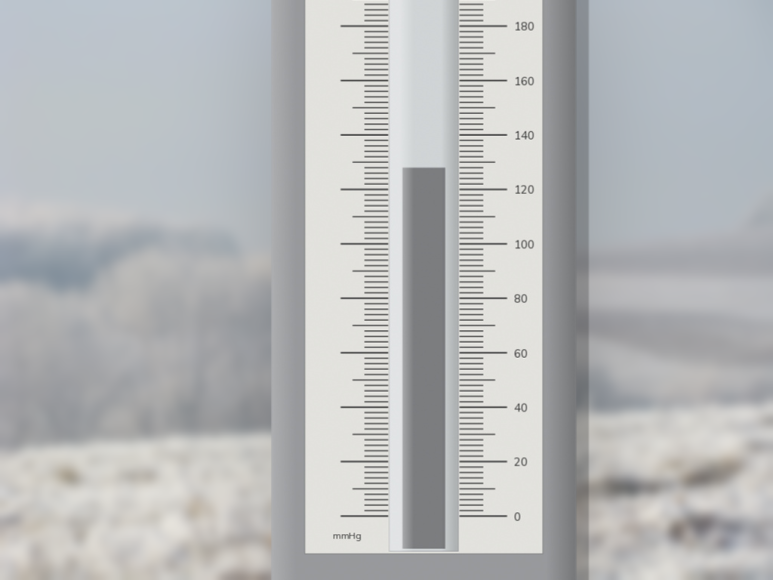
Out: value=128 unit=mmHg
